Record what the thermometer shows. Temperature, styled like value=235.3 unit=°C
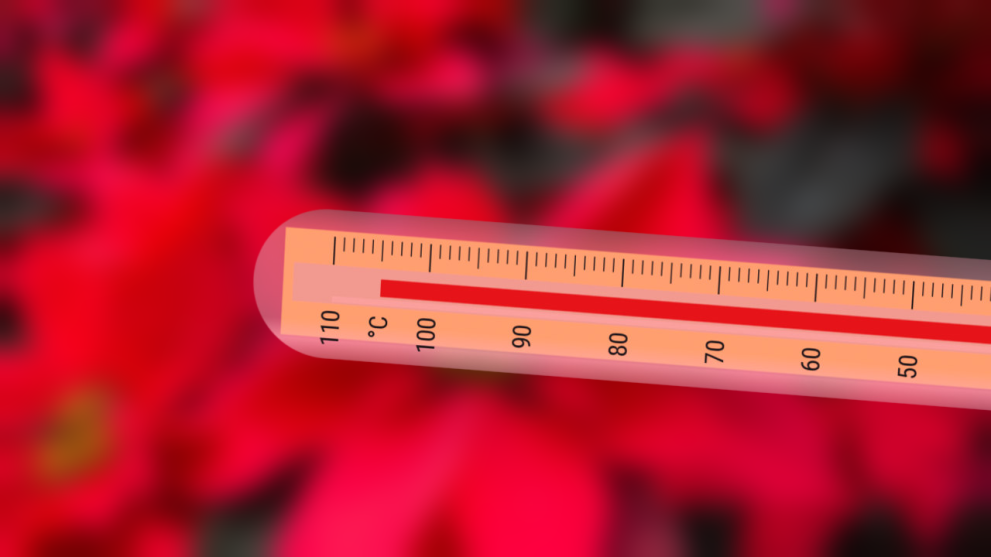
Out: value=105 unit=°C
